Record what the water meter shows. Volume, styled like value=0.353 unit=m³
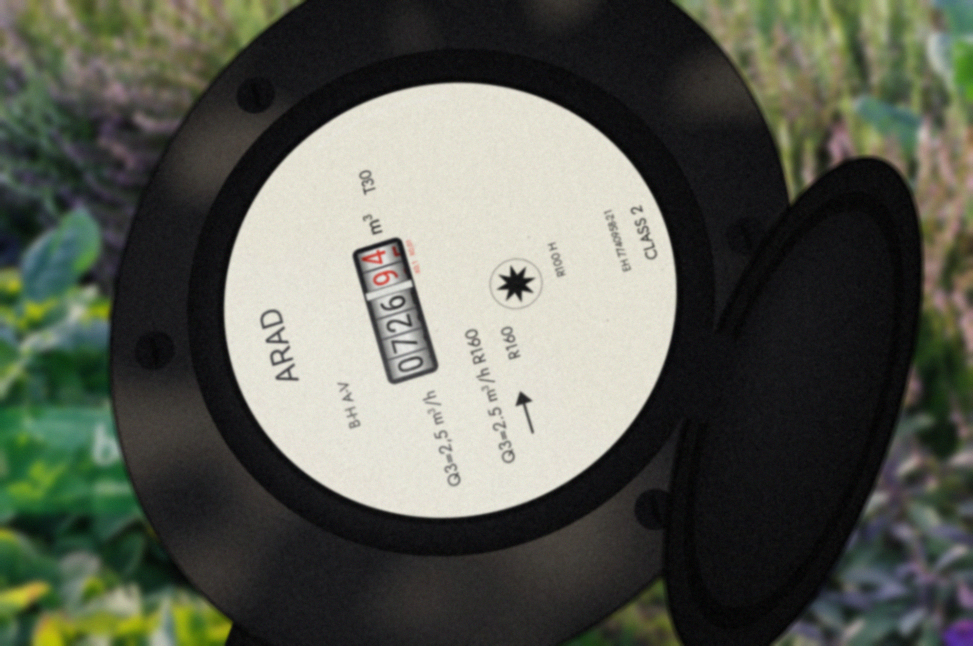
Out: value=726.94 unit=m³
